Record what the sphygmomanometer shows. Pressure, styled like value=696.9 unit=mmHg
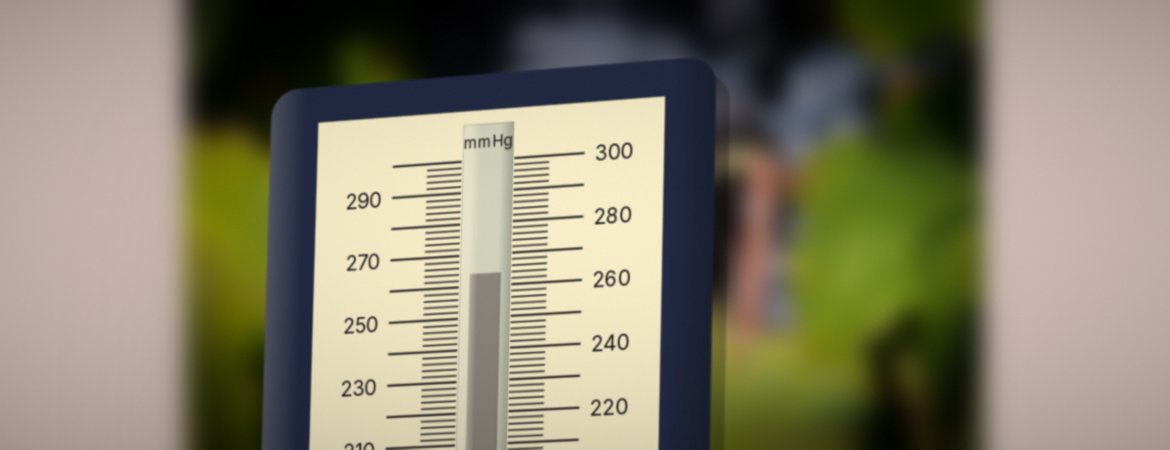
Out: value=264 unit=mmHg
